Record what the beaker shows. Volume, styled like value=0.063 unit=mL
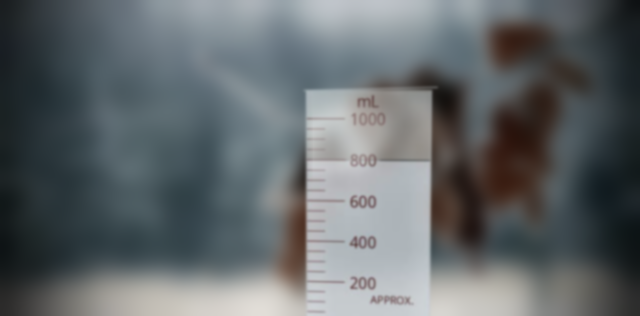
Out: value=800 unit=mL
